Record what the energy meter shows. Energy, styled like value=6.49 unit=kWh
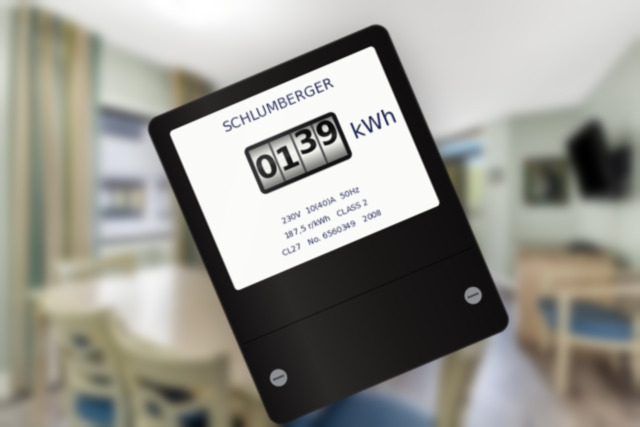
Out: value=139 unit=kWh
